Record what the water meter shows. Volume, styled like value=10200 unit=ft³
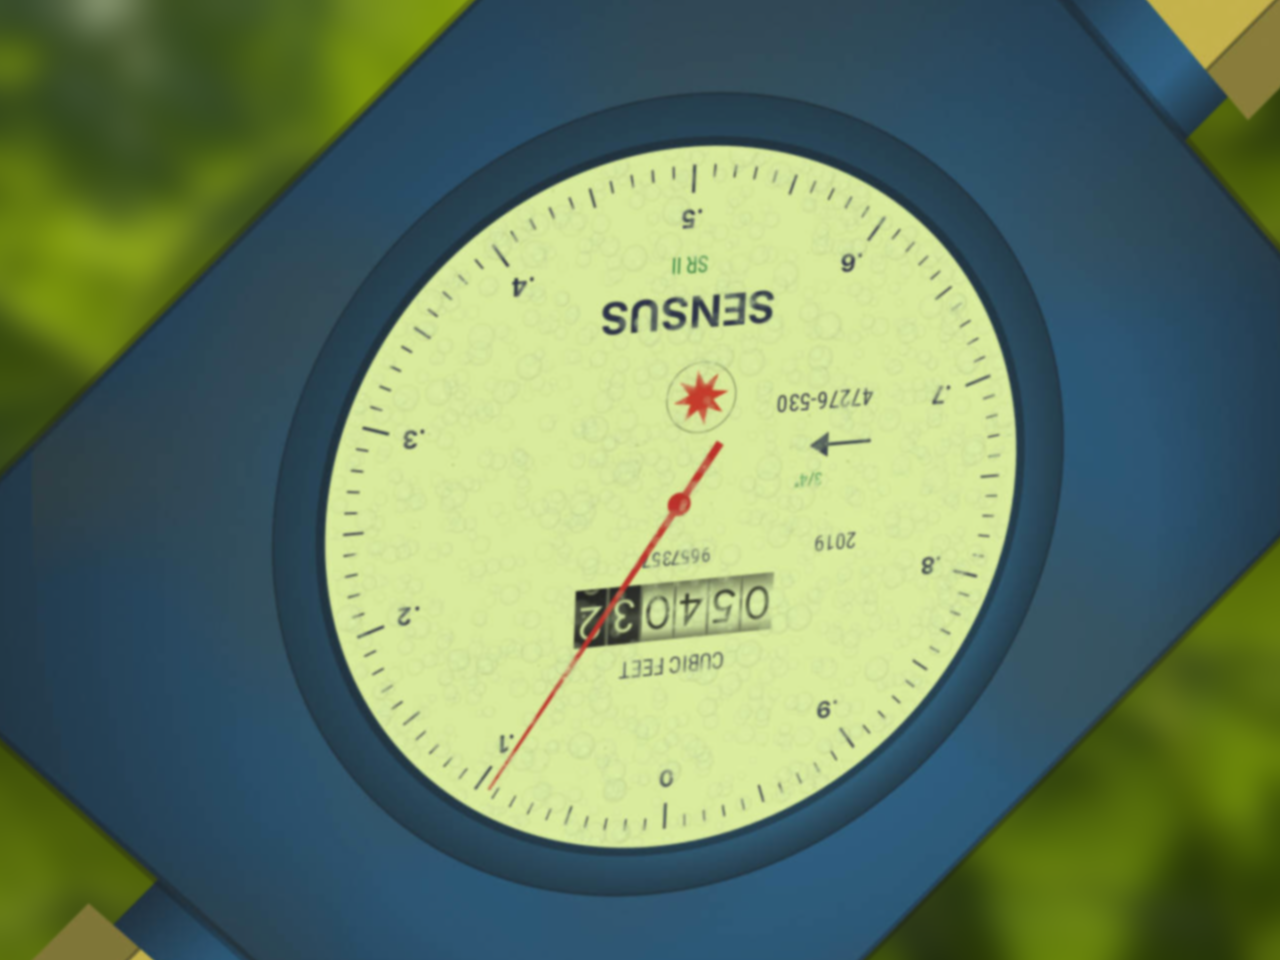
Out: value=54032.09 unit=ft³
